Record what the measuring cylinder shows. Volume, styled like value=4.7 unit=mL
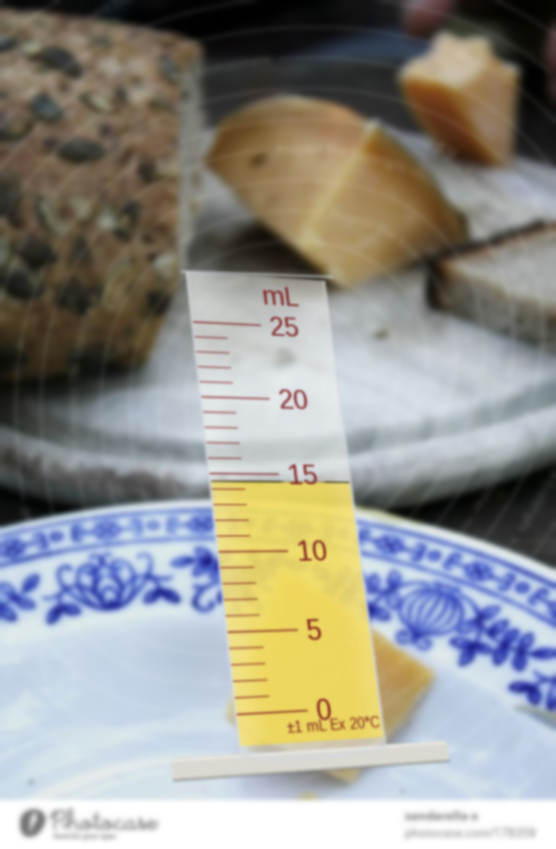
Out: value=14.5 unit=mL
